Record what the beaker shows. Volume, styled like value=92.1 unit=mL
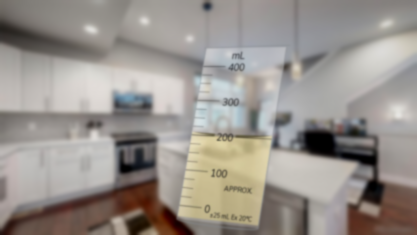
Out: value=200 unit=mL
